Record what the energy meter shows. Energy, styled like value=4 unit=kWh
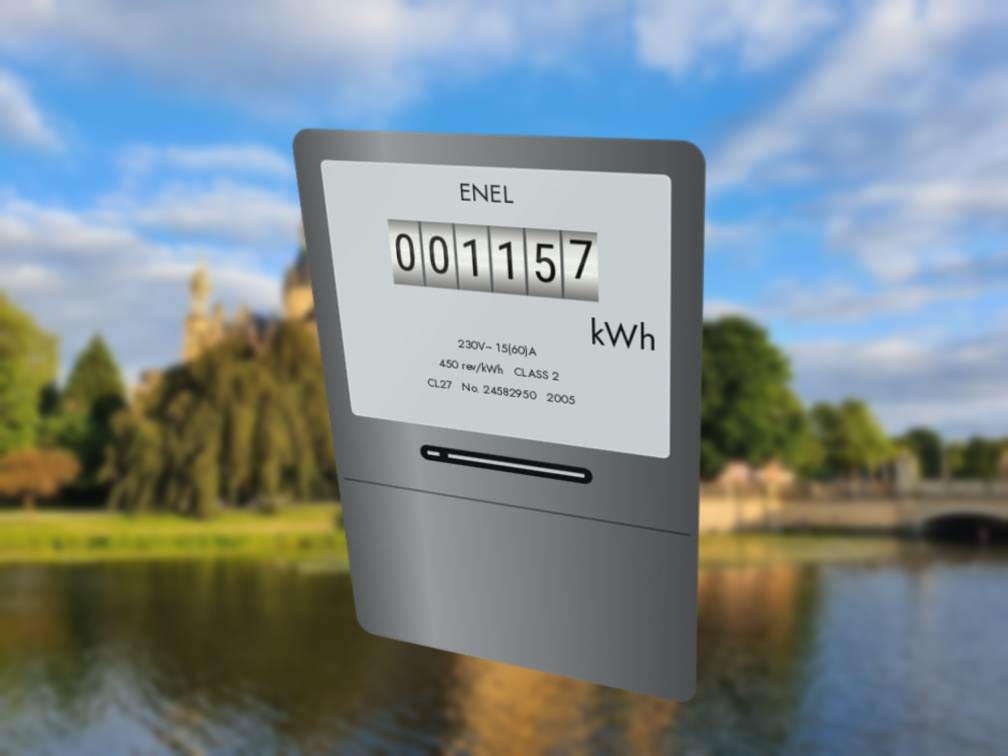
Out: value=1157 unit=kWh
